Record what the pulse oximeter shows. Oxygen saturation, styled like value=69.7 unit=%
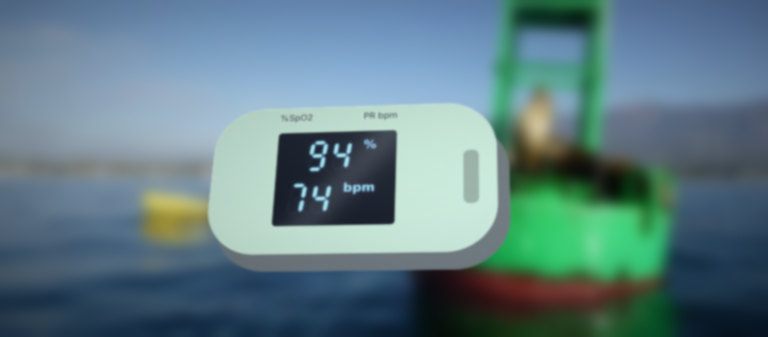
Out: value=94 unit=%
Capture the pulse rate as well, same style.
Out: value=74 unit=bpm
